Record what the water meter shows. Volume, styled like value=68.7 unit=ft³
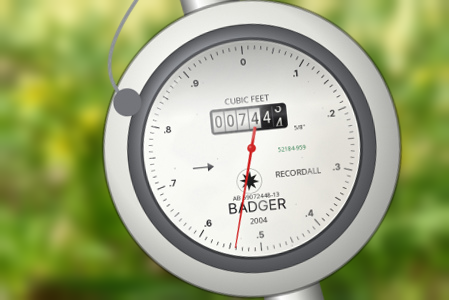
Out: value=7443.54 unit=ft³
